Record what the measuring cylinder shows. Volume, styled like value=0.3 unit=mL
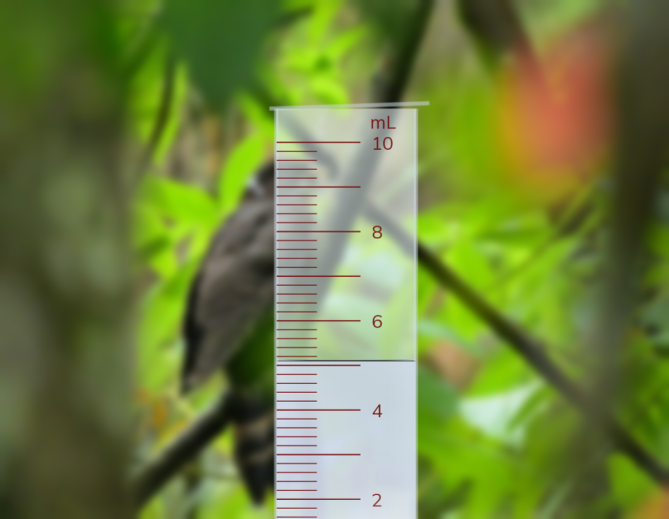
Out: value=5.1 unit=mL
